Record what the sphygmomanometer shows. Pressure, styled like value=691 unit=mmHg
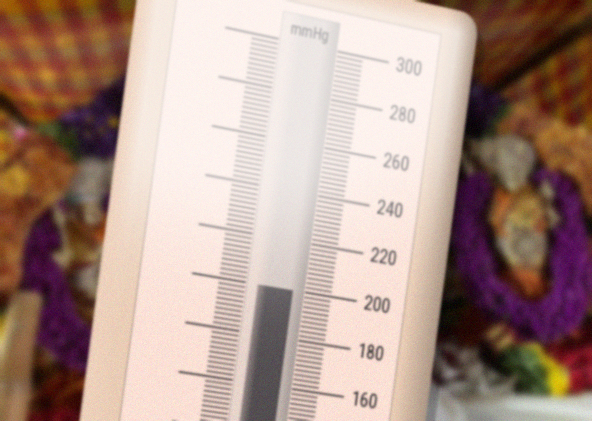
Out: value=200 unit=mmHg
